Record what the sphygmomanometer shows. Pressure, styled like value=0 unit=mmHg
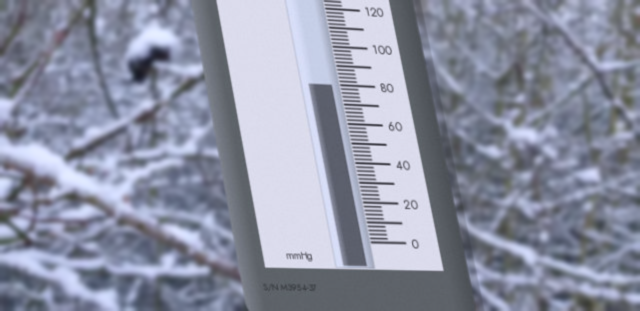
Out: value=80 unit=mmHg
